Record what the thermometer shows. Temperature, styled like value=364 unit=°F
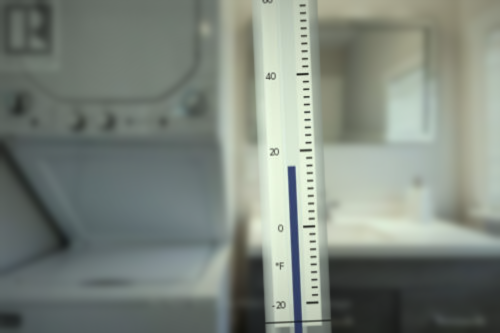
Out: value=16 unit=°F
